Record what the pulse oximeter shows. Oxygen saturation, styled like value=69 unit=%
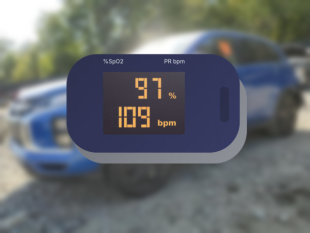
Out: value=97 unit=%
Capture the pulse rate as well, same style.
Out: value=109 unit=bpm
